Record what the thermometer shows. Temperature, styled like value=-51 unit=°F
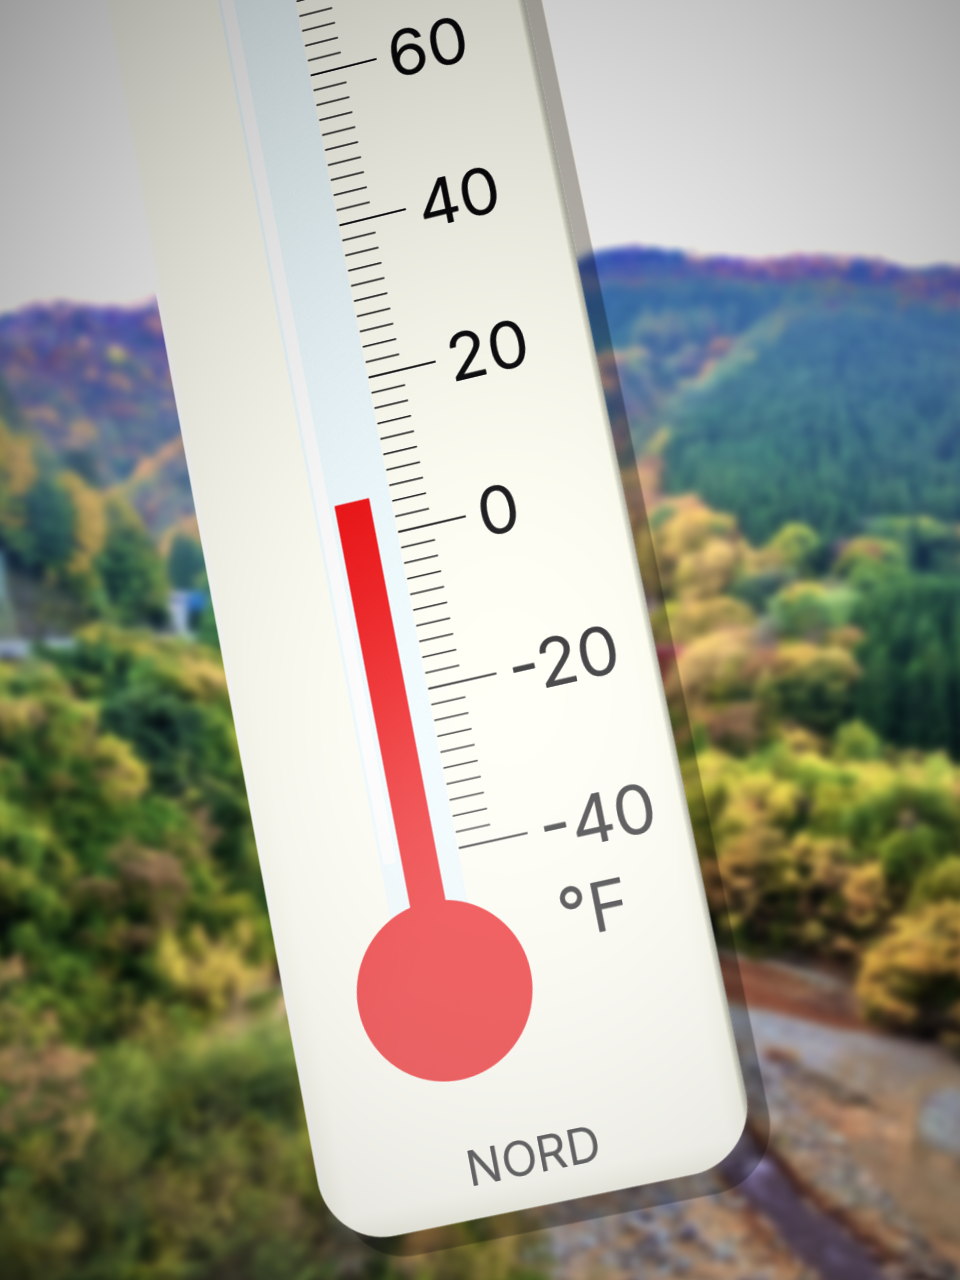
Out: value=5 unit=°F
